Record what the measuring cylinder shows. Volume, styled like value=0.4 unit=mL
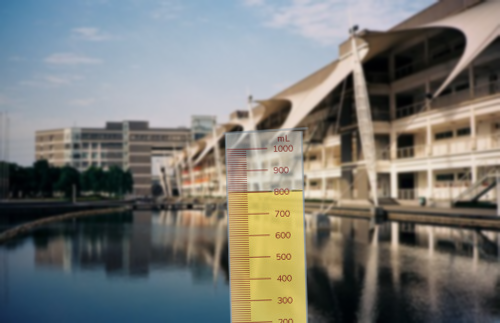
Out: value=800 unit=mL
